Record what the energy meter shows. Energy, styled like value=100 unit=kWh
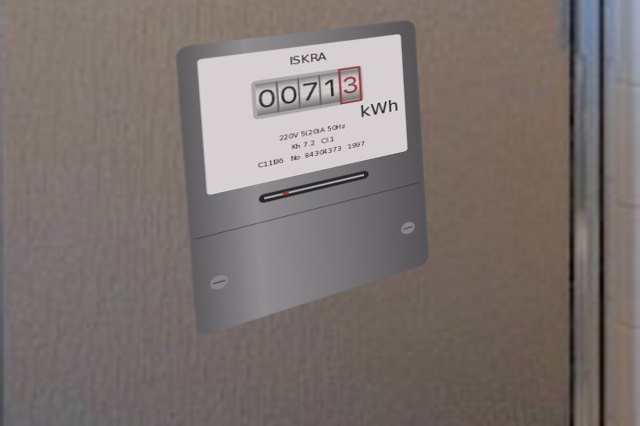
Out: value=71.3 unit=kWh
